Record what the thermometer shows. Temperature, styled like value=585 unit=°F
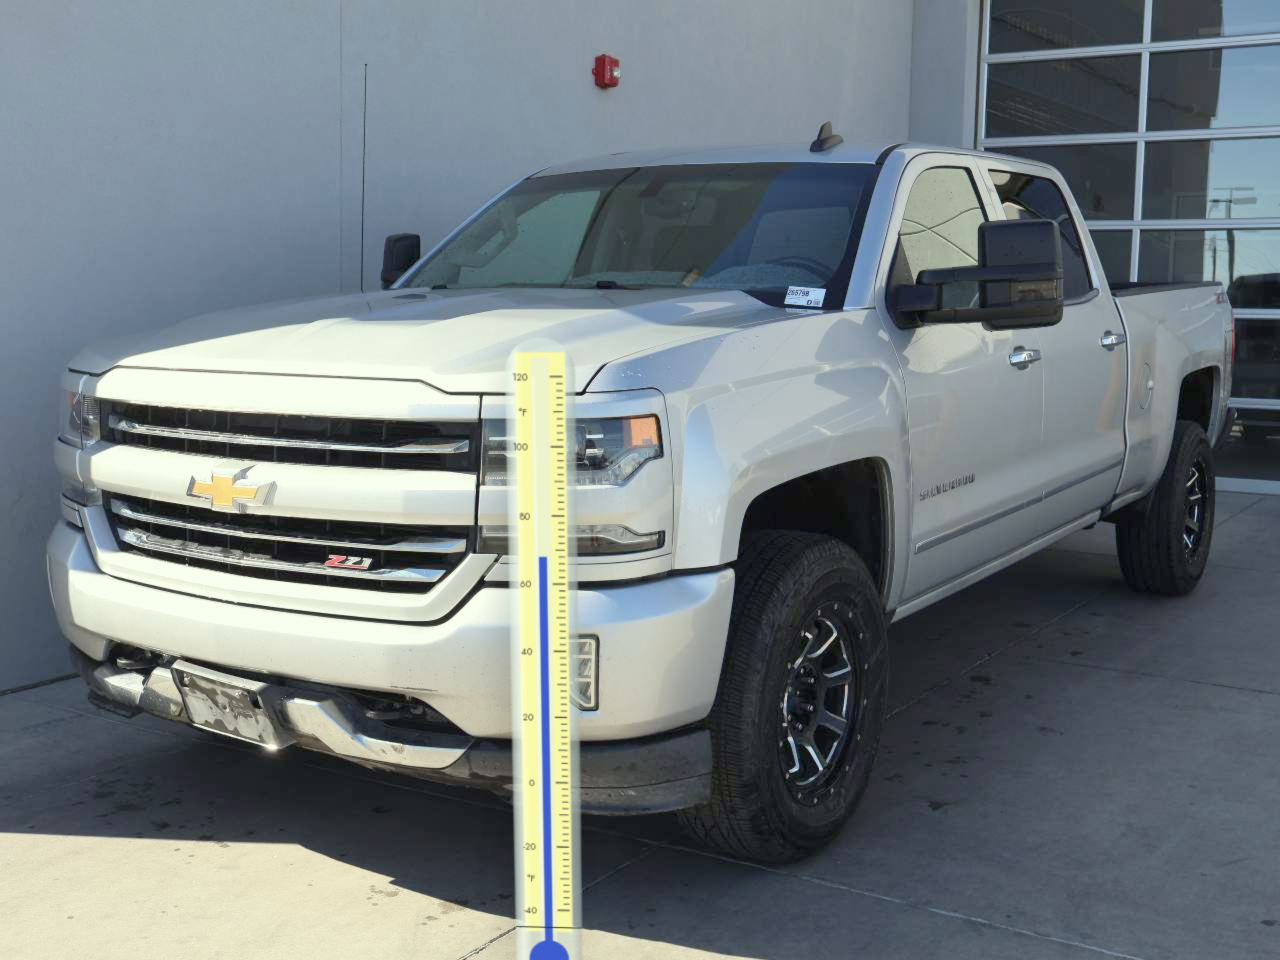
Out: value=68 unit=°F
